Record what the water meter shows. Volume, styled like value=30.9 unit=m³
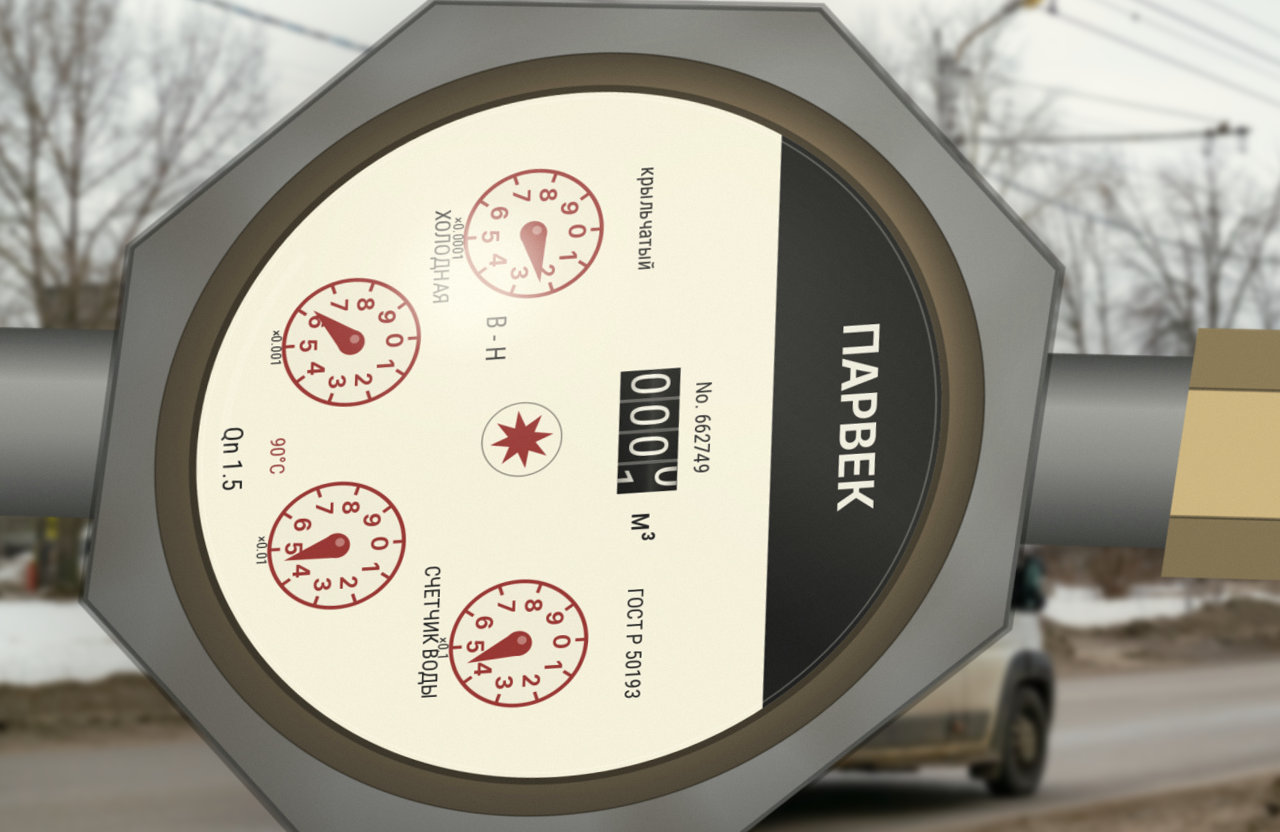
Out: value=0.4462 unit=m³
